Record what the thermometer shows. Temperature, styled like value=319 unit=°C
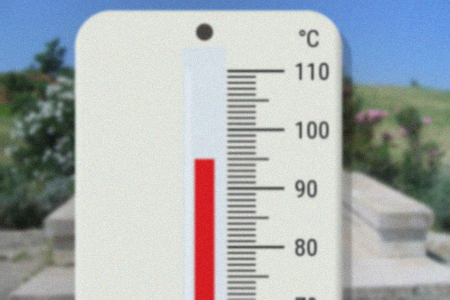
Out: value=95 unit=°C
